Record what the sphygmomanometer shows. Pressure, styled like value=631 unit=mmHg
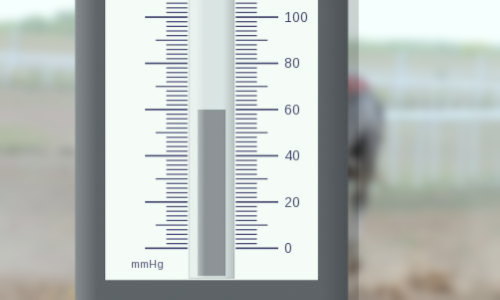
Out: value=60 unit=mmHg
